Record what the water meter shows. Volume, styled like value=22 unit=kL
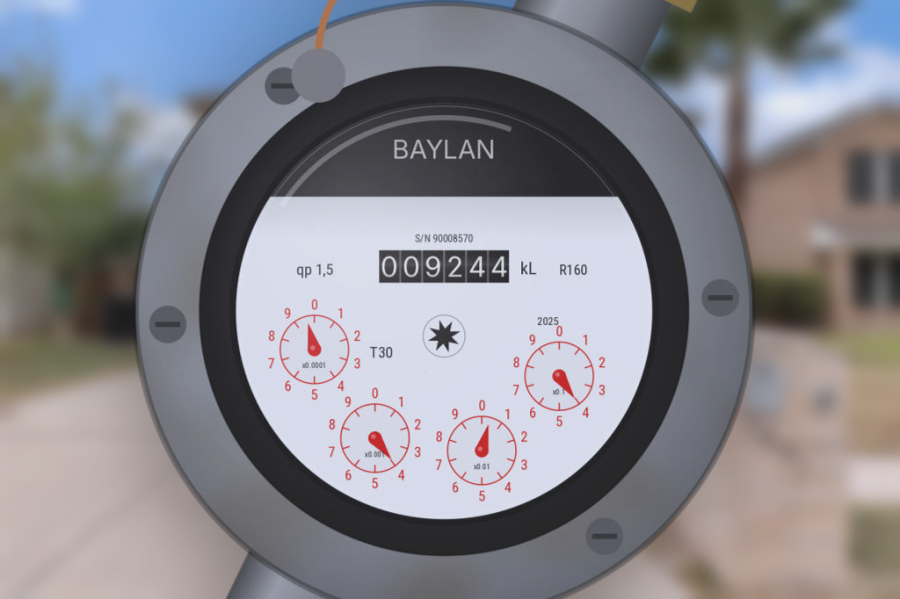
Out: value=9244.4039 unit=kL
